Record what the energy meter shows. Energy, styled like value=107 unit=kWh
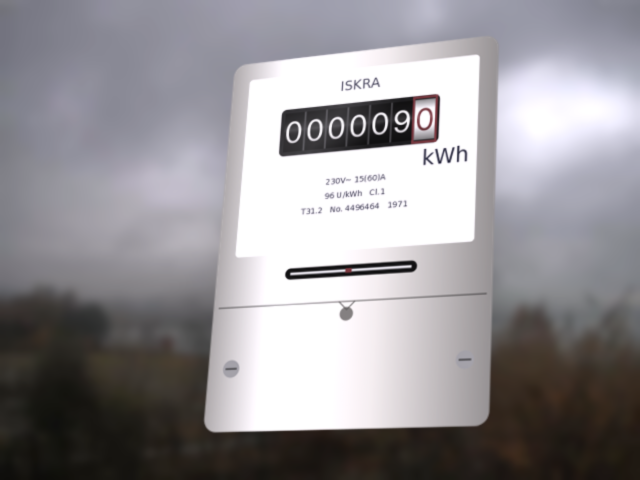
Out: value=9.0 unit=kWh
